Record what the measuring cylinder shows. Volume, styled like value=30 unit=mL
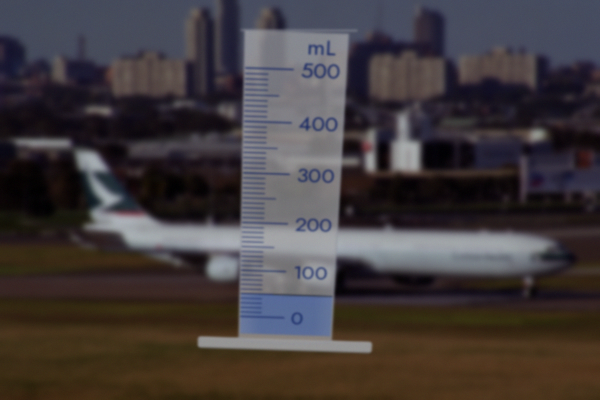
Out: value=50 unit=mL
